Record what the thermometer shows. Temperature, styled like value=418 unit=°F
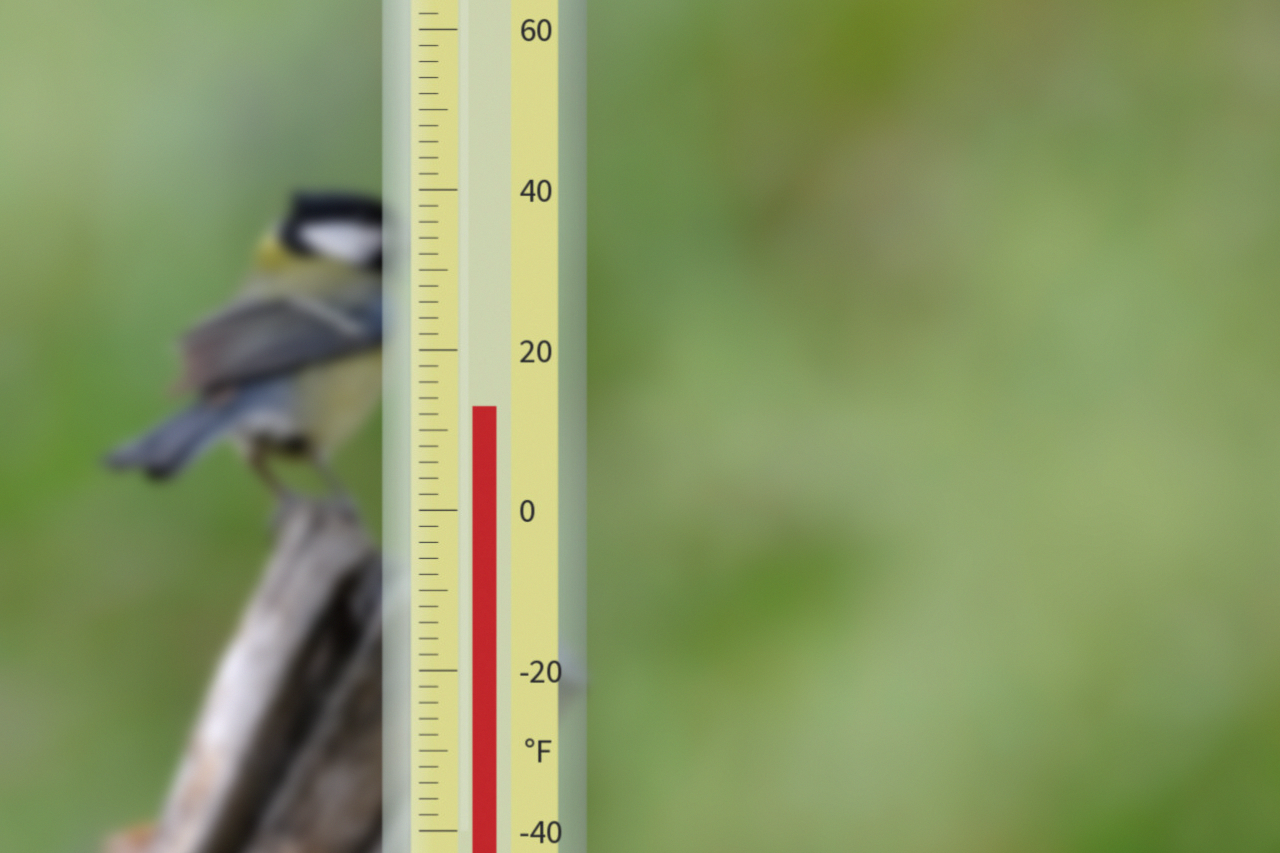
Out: value=13 unit=°F
